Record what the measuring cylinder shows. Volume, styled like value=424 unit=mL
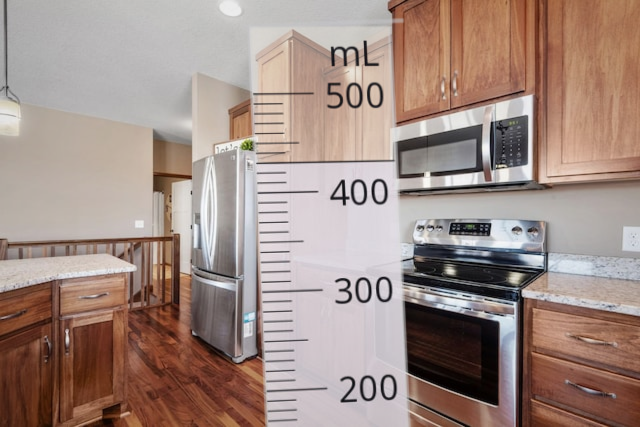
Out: value=430 unit=mL
